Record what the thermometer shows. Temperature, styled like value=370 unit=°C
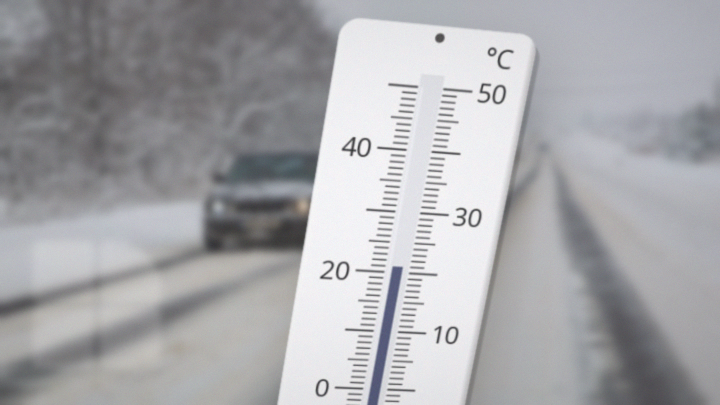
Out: value=21 unit=°C
